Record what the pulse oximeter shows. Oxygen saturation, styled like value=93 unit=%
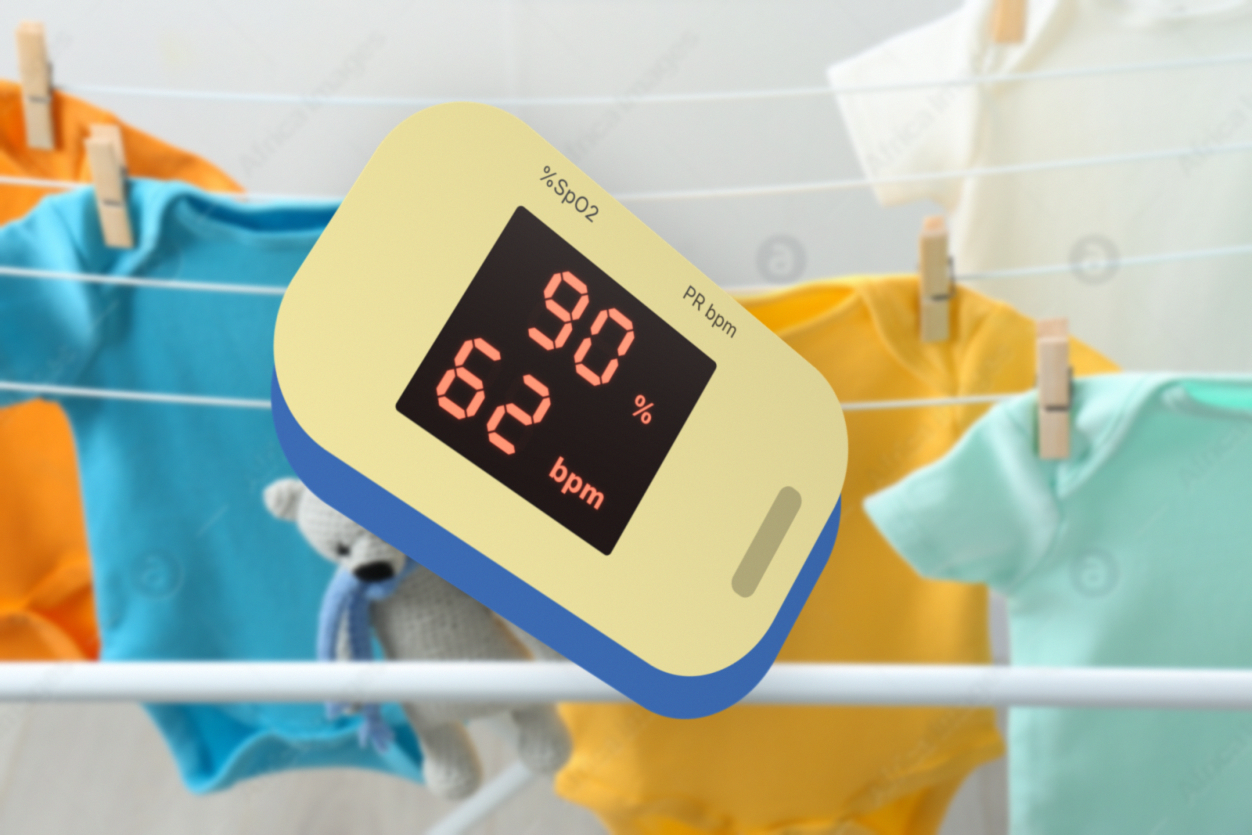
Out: value=90 unit=%
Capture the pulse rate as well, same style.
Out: value=62 unit=bpm
